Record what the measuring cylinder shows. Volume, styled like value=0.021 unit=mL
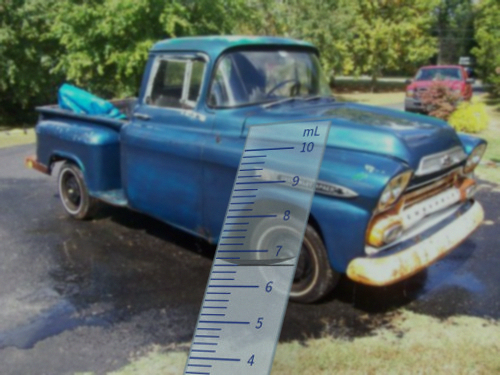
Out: value=6.6 unit=mL
